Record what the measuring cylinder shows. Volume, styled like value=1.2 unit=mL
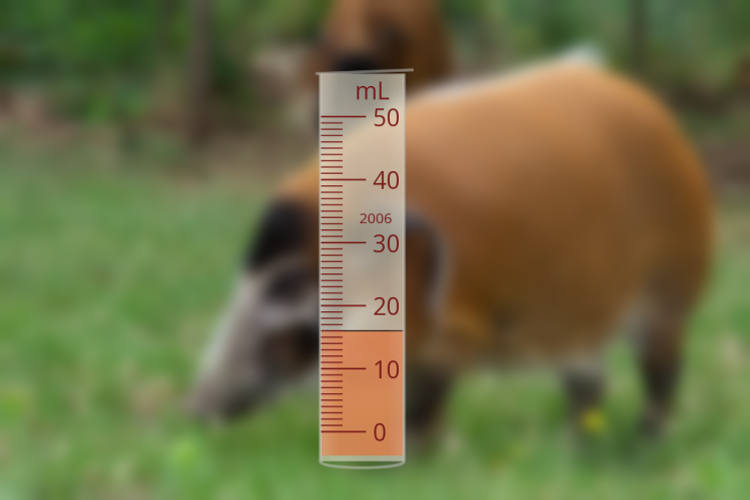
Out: value=16 unit=mL
